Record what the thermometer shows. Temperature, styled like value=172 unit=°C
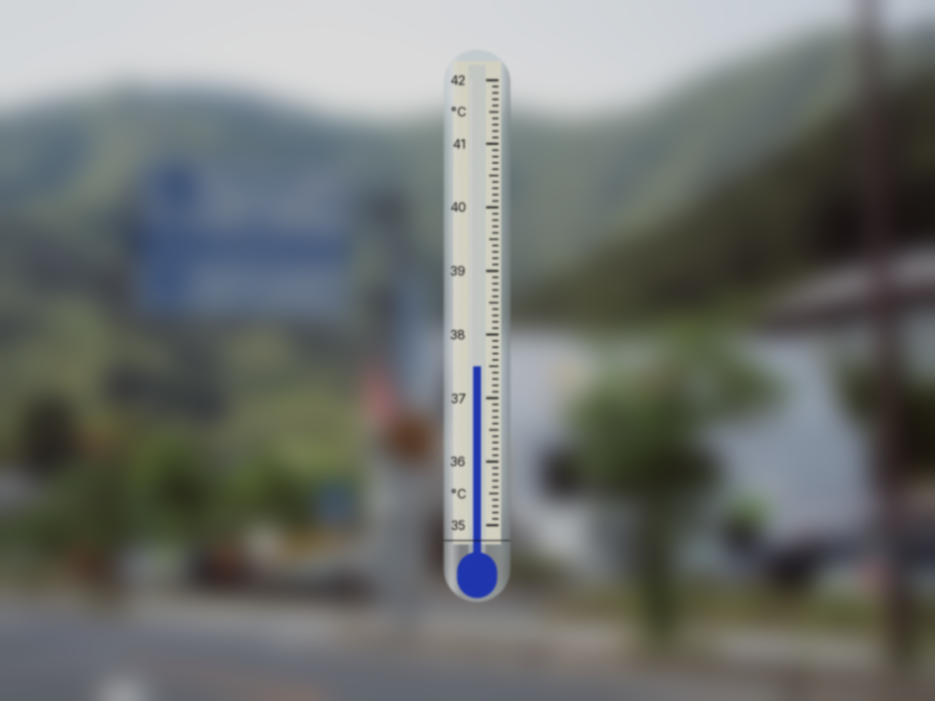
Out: value=37.5 unit=°C
